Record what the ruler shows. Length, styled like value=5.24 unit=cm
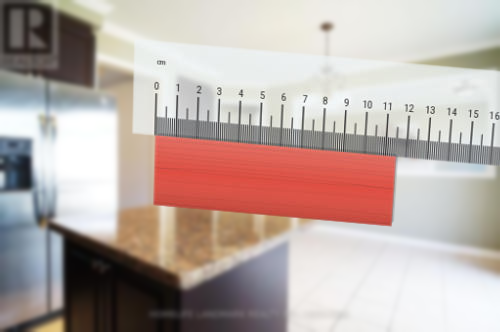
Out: value=11.5 unit=cm
